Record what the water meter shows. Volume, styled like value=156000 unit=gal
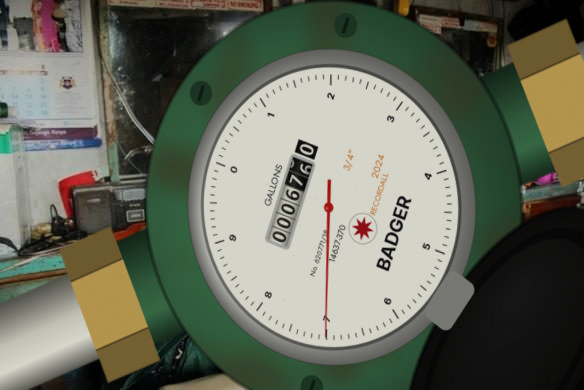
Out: value=6757.0 unit=gal
